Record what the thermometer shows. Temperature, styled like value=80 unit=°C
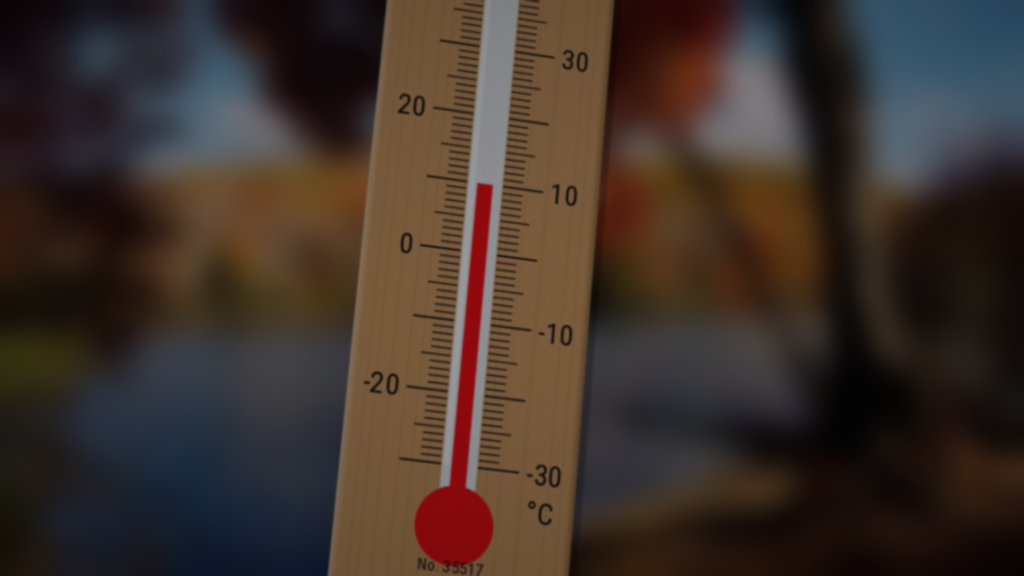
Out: value=10 unit=°C
